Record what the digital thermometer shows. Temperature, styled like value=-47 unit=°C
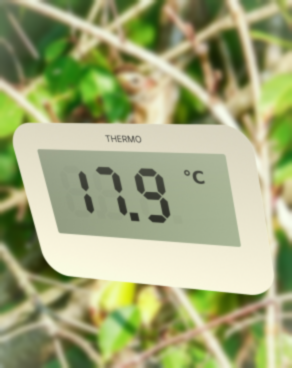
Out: value=17.9 unit=°C
